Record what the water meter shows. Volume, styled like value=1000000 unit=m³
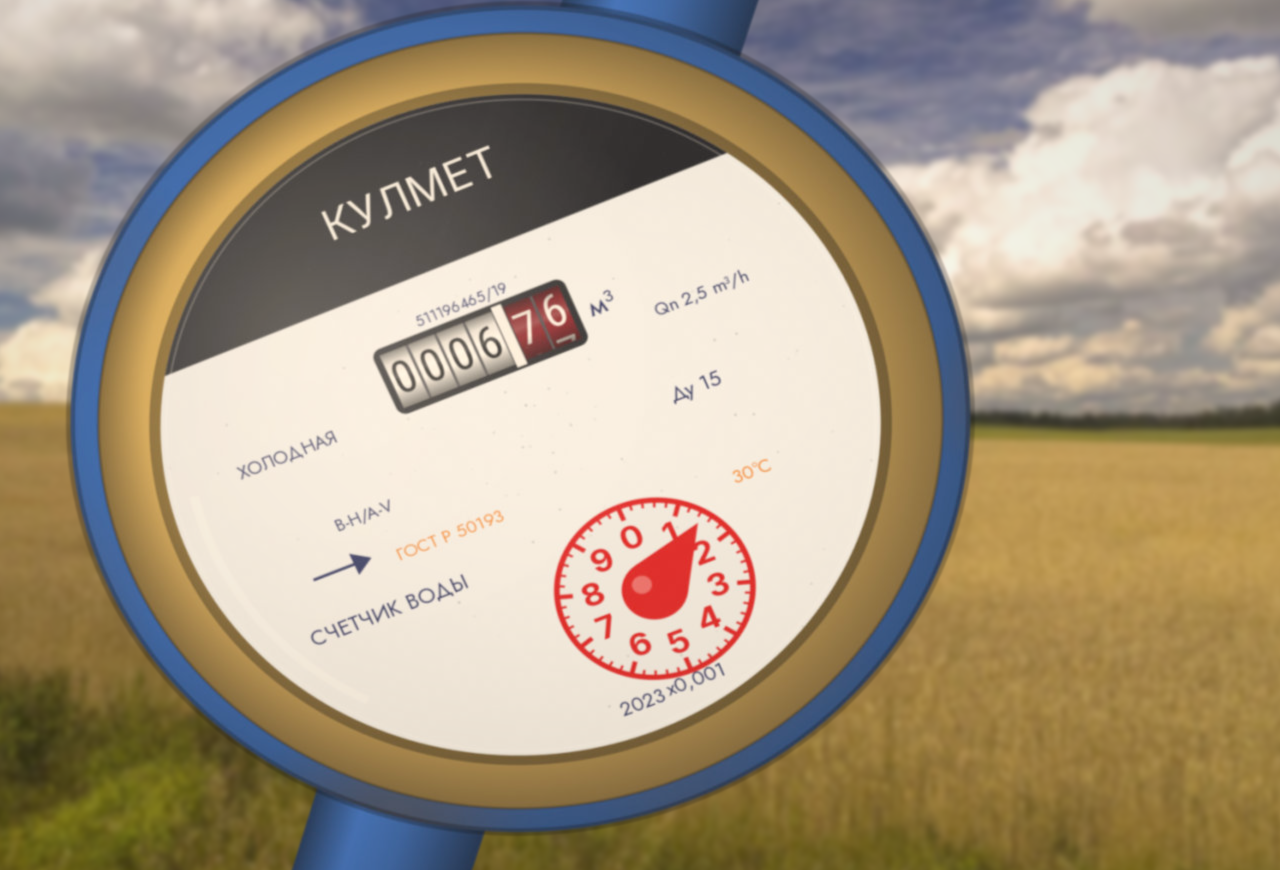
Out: value=6.761 unit=m³
